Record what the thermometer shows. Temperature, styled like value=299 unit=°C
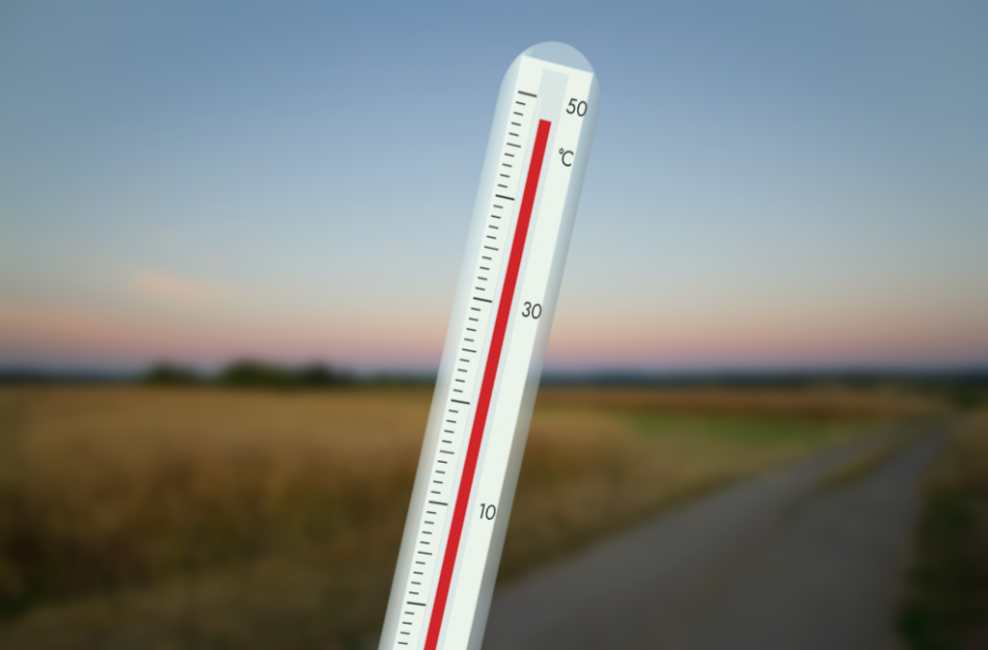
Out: value=48 unit=°C
